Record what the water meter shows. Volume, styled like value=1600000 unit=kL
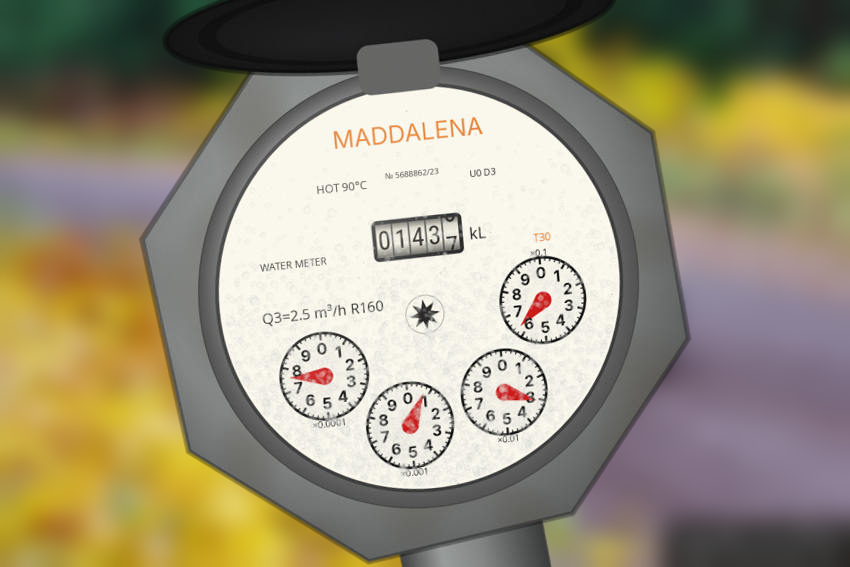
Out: value=1436.6307 unit=kL
